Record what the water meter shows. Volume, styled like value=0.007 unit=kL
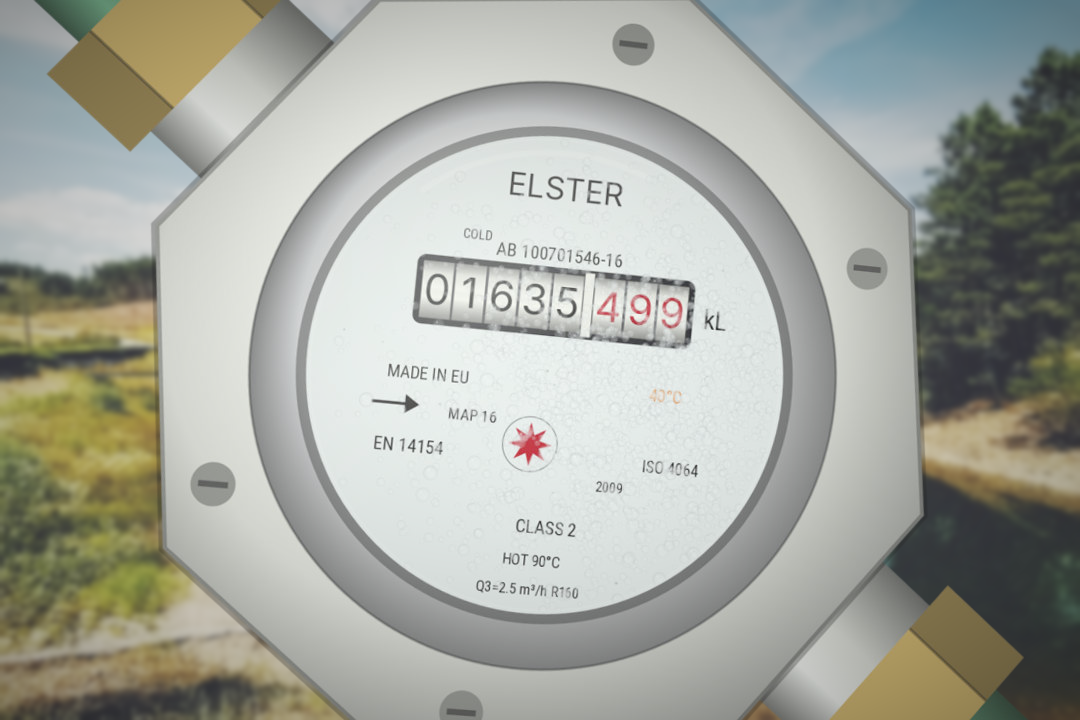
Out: value=1635.499 unit=kL
